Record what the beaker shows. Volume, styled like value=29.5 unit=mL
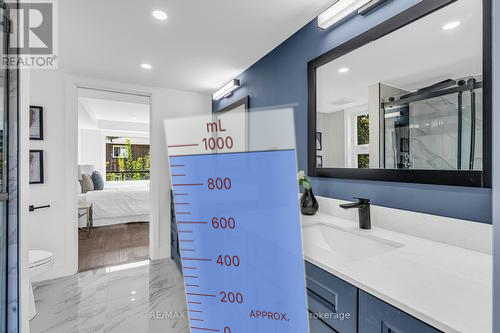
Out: value=950 unit=mL
